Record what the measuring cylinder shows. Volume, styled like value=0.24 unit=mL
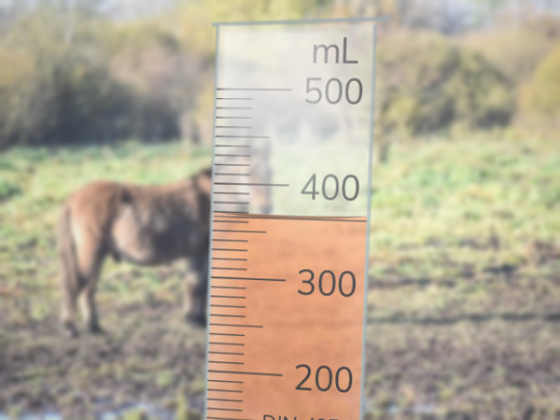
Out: value=365 unit=mL
